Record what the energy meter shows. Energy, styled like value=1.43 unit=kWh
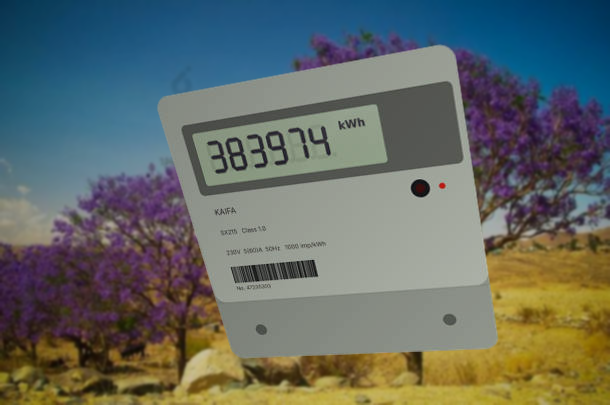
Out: value=383974 unit=kWh
